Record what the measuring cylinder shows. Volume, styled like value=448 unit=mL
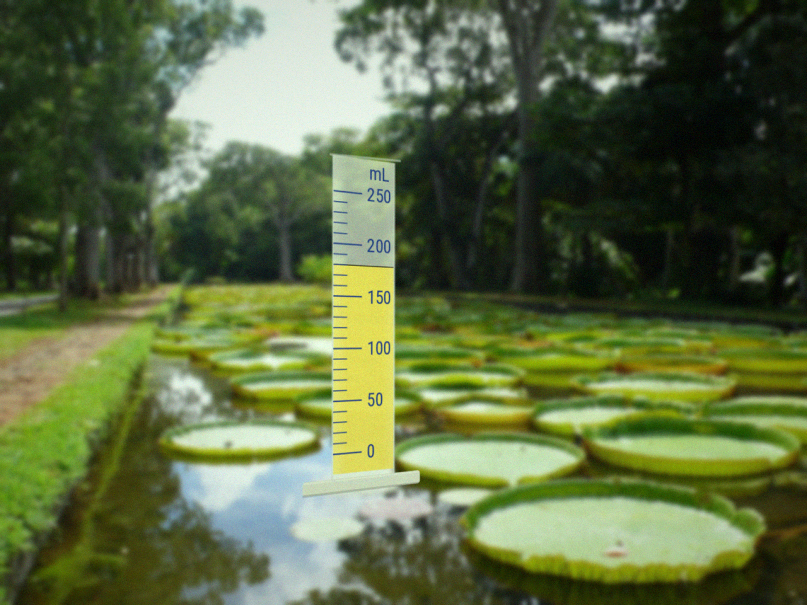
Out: value=180 unit=mL
